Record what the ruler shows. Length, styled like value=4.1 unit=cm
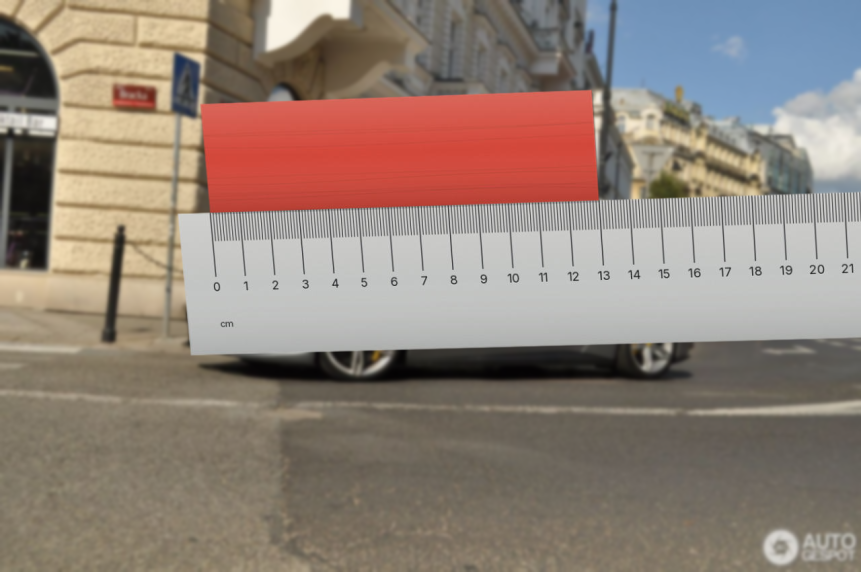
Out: value=13 unit=cm
